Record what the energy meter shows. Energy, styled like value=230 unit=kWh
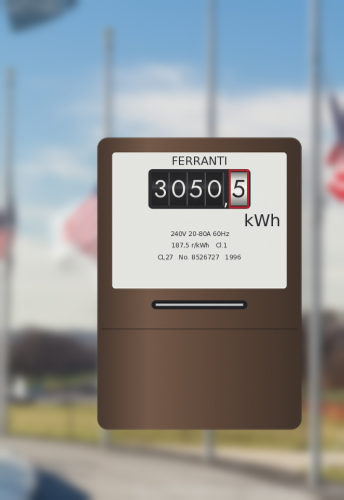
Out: value=3050.5 unit=kWh
